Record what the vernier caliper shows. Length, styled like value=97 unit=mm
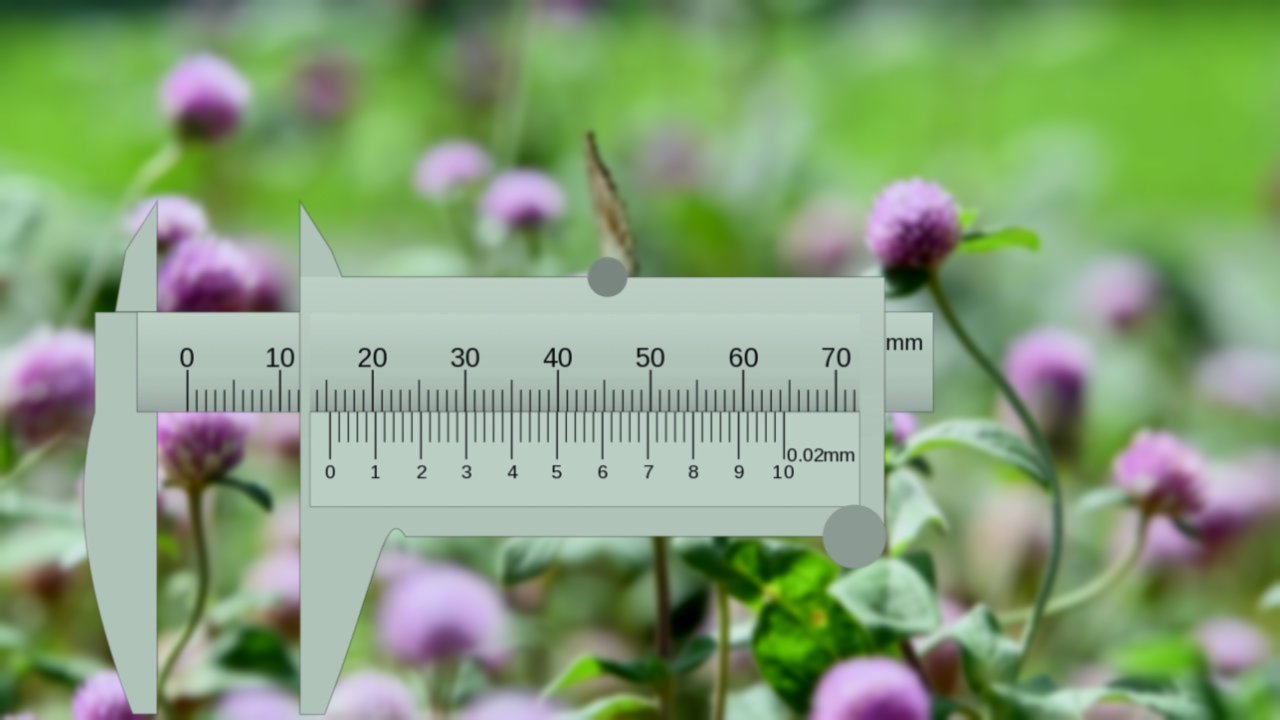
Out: value=15.4 unit=mm
